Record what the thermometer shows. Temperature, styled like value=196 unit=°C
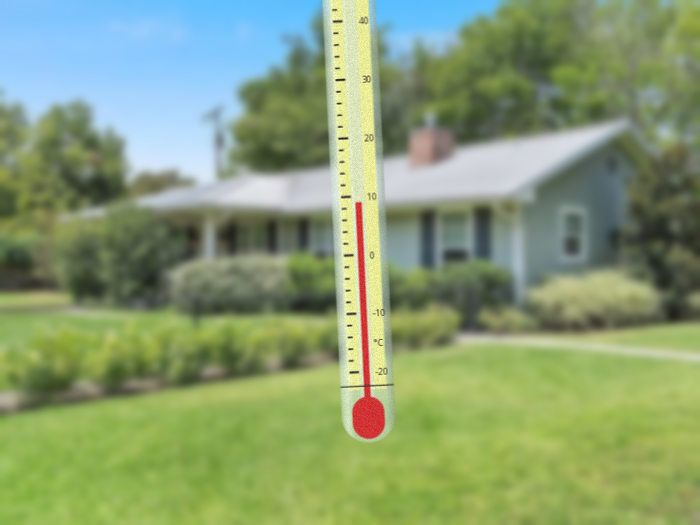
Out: value=9 unit=°C
